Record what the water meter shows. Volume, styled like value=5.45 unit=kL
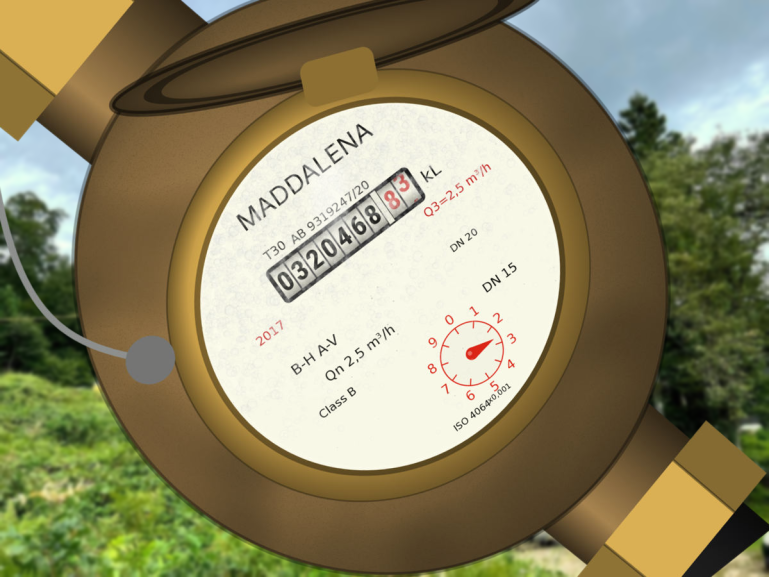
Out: value=320468.832 unit=kL
